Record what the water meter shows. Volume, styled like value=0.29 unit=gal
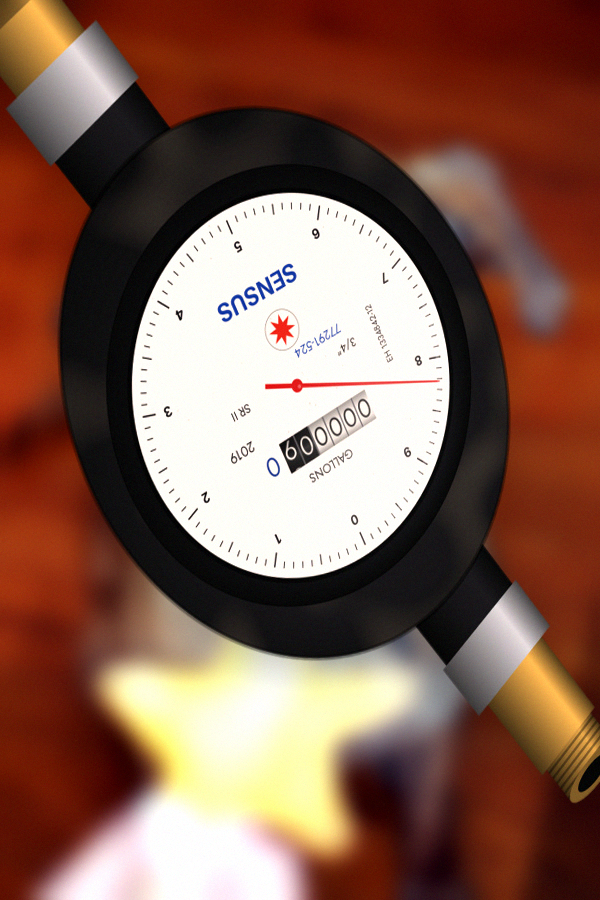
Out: value=88.2 unit=gal
